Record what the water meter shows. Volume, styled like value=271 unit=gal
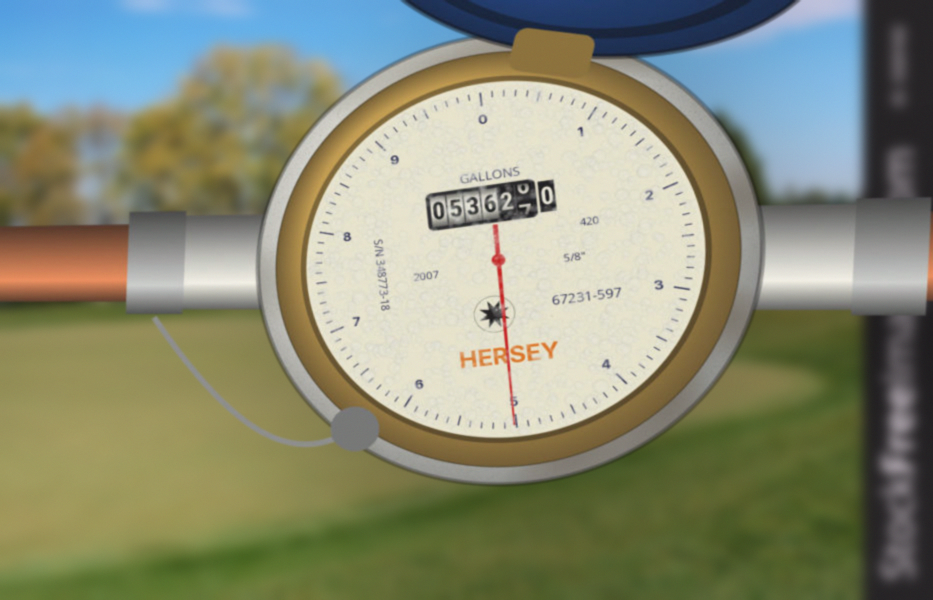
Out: value=536265.0 unit=gal
